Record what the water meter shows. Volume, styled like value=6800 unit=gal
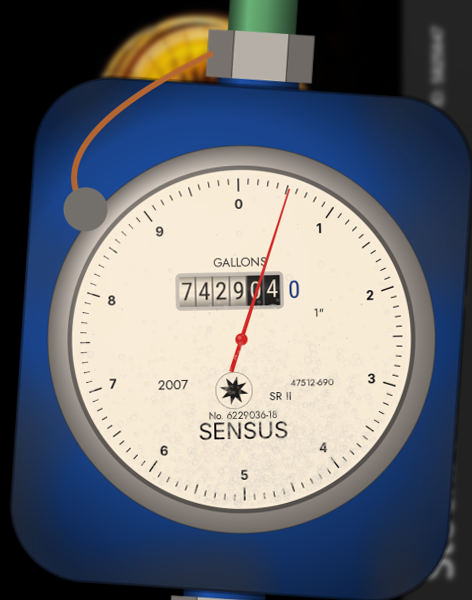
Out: value=7429040.5 unit=gal
